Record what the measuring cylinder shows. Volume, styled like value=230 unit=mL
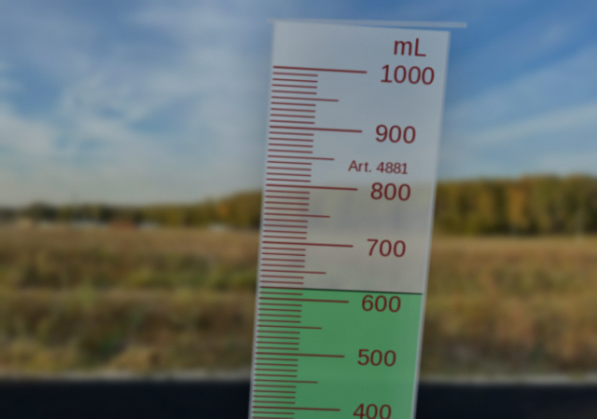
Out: value=620 unit=mL
